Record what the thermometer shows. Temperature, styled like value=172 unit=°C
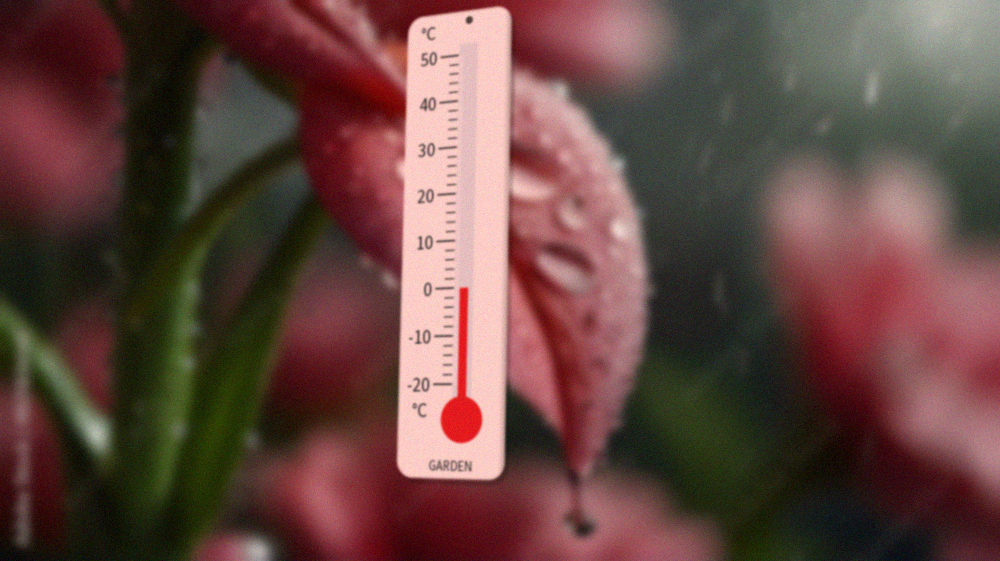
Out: value=0 unit=°C
